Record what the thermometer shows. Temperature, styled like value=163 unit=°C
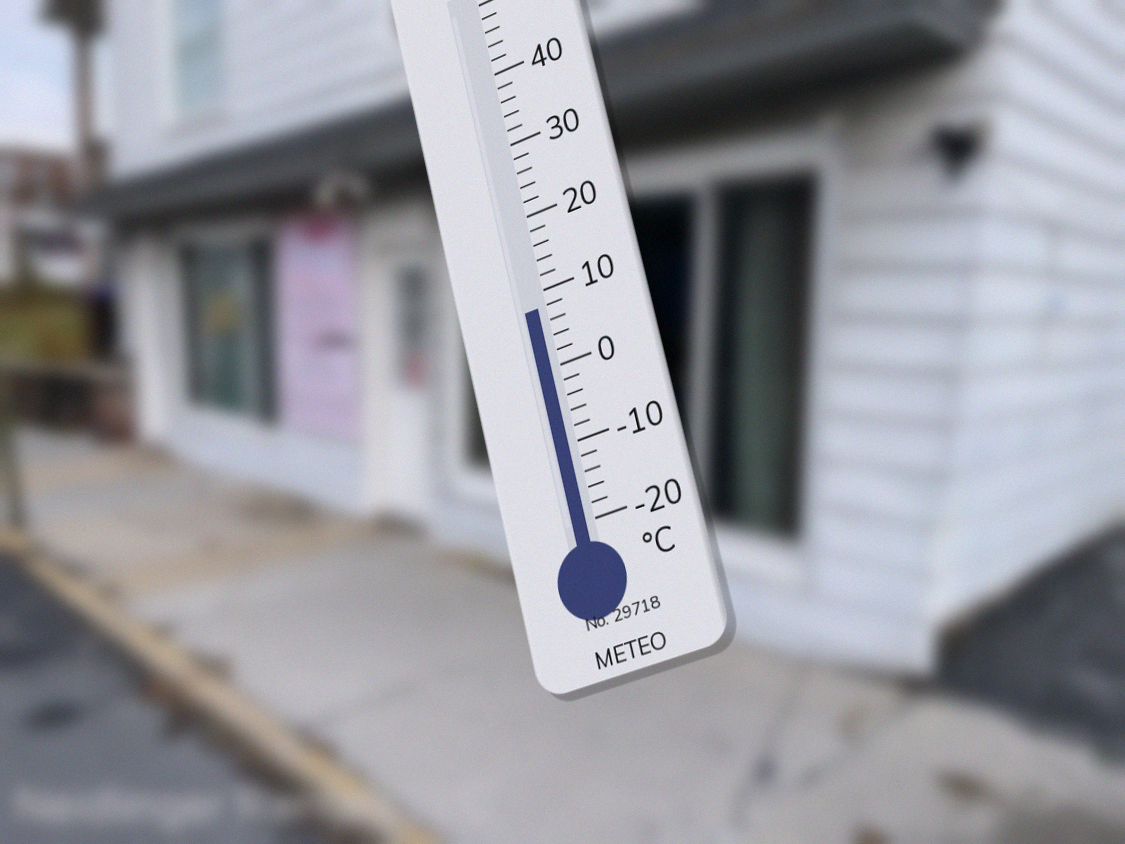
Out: value=8 unit=°C
